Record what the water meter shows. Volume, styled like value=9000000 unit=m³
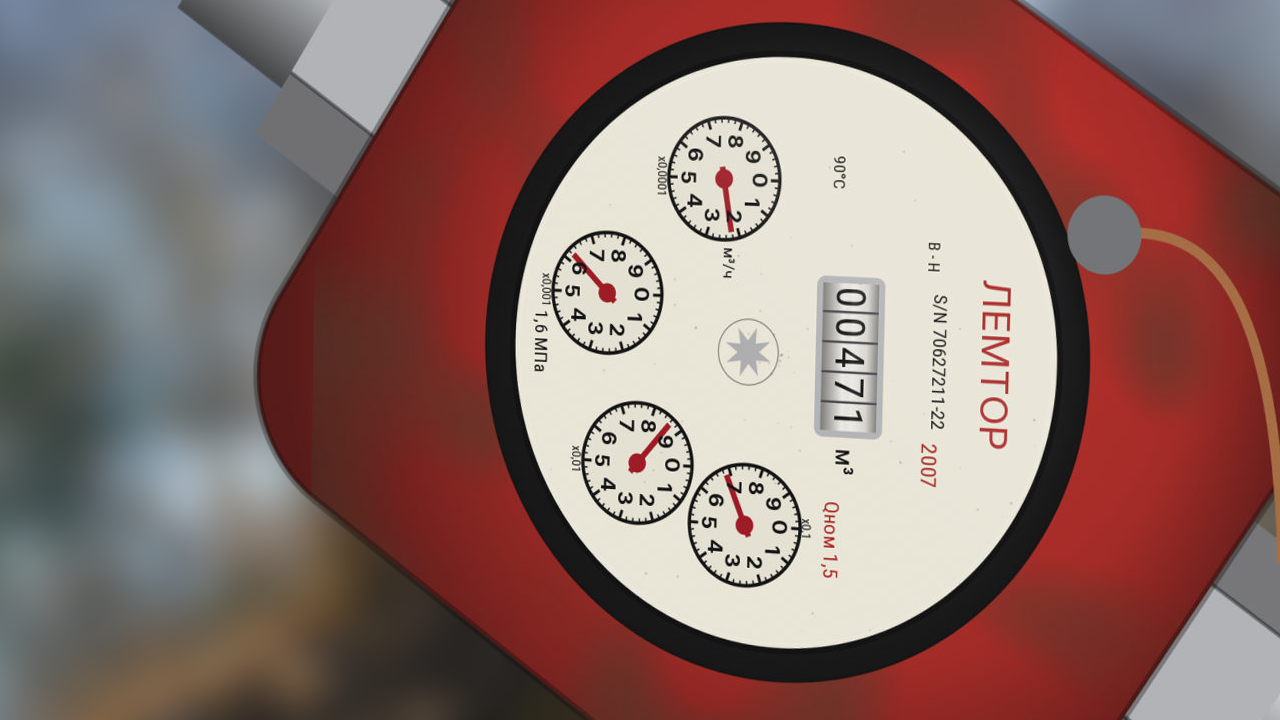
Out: value=471.6862 unit=m³
